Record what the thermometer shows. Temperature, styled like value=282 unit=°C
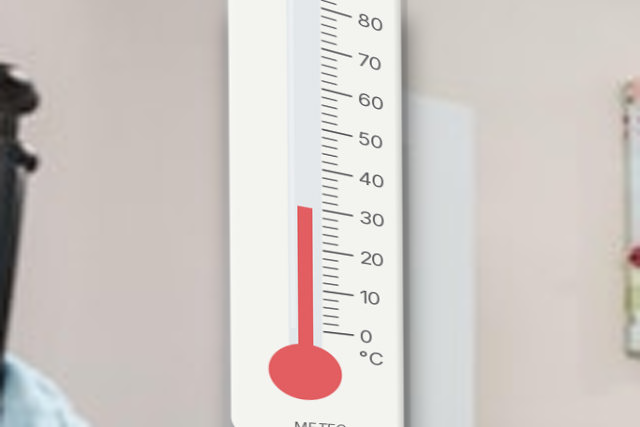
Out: value=30 unit=°C
